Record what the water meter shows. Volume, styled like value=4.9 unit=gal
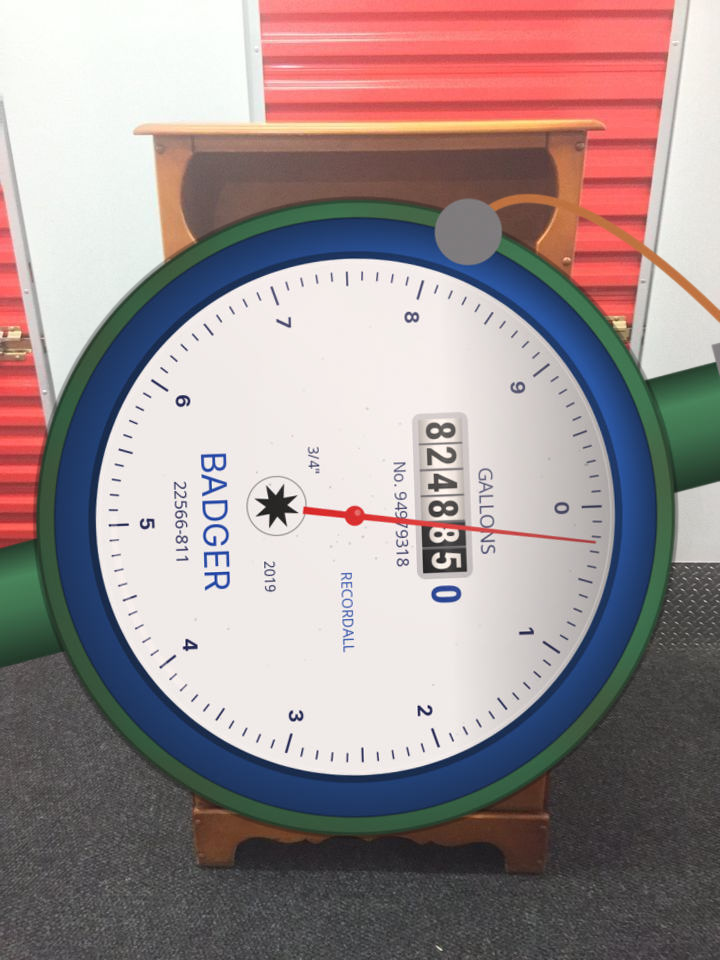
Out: value=8248850.2 unit=gal
